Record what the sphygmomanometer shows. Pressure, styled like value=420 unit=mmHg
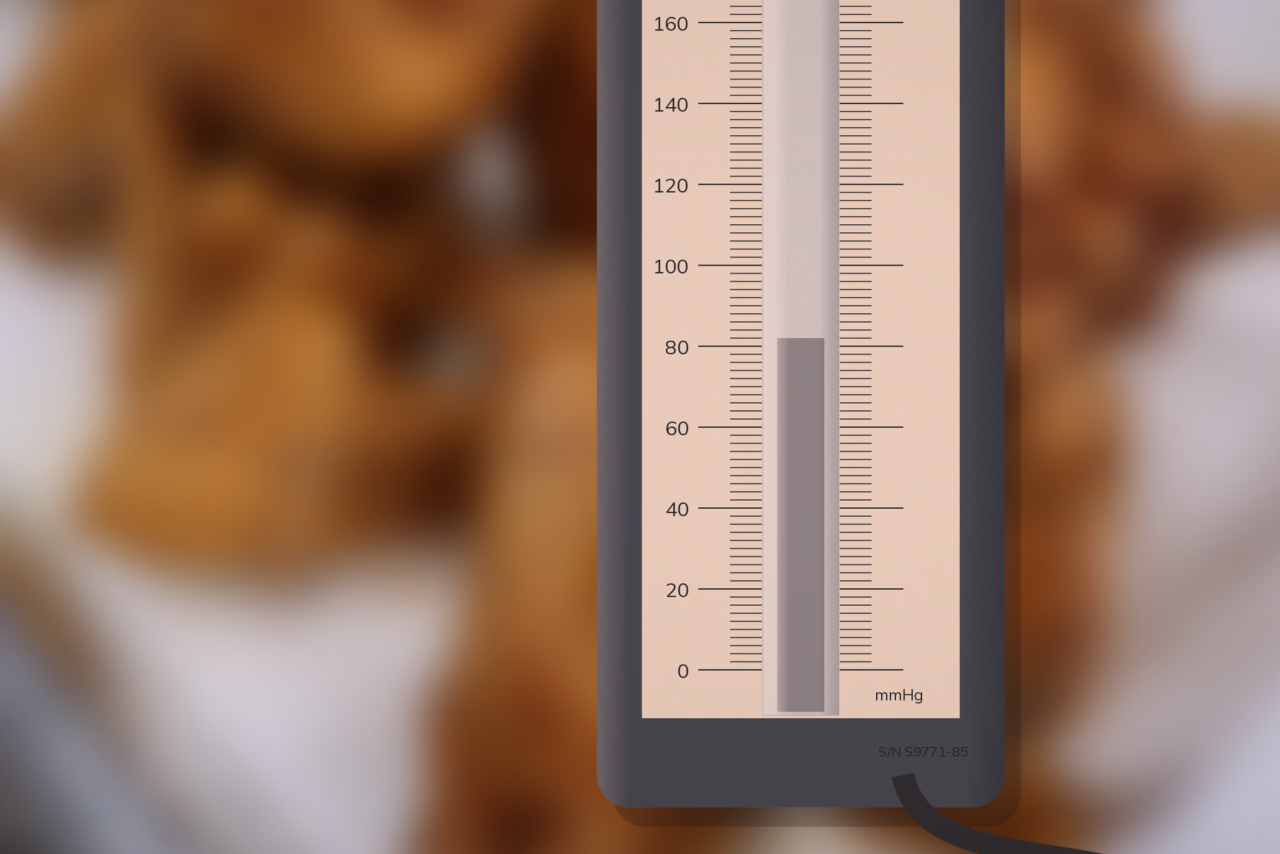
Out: value=82 unit=mmHg
